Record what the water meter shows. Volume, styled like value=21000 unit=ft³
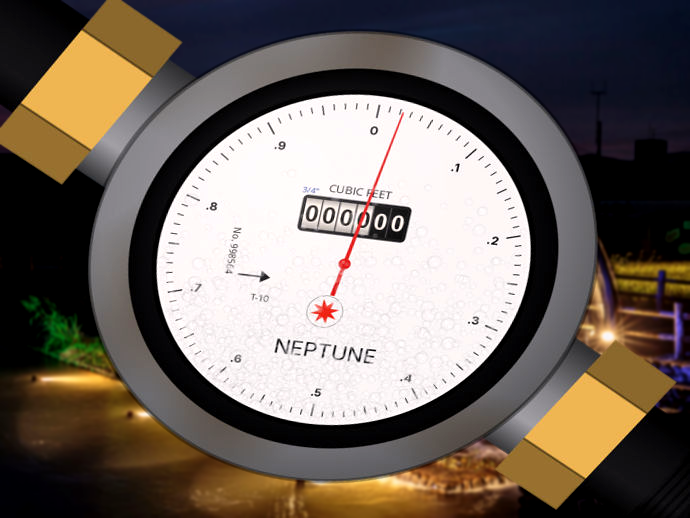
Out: value=0.02 unit=ft³
